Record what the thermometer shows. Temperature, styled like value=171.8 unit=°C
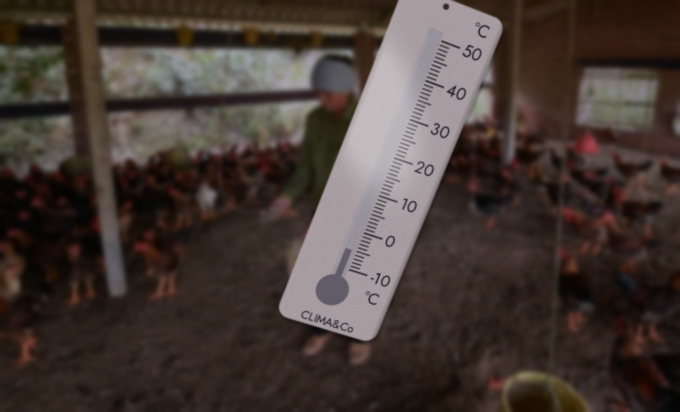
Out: value=-5 unit=°C
